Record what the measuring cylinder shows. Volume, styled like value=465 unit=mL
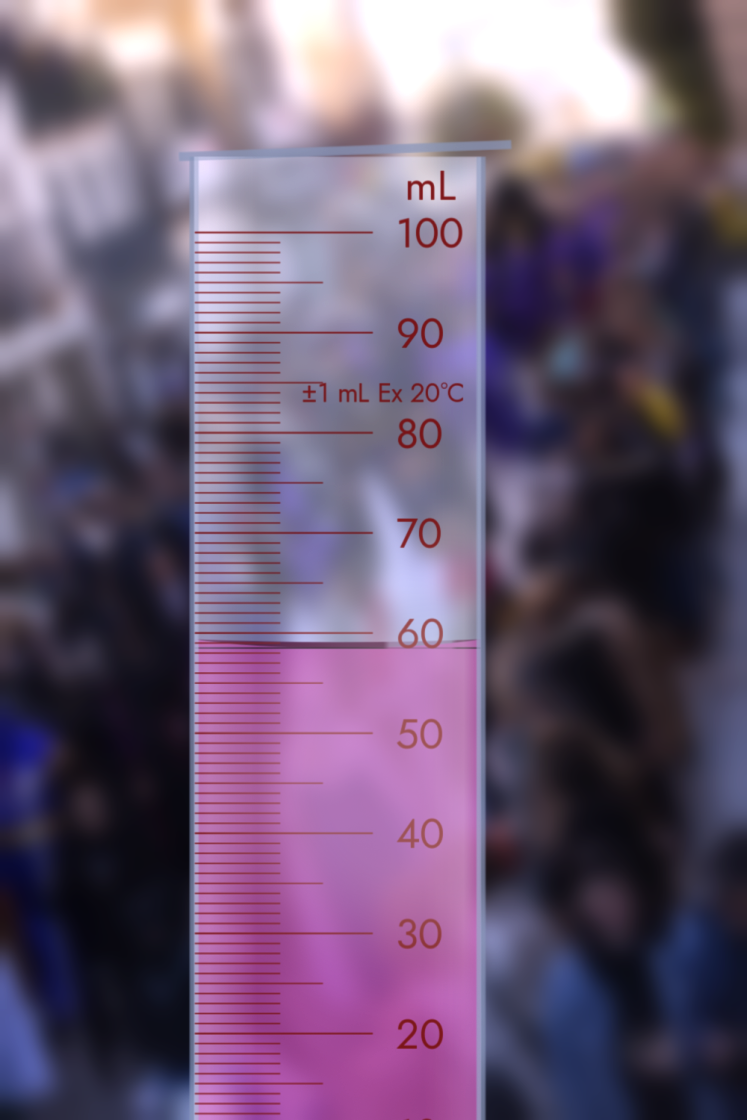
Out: value=58.5 unit=mL
